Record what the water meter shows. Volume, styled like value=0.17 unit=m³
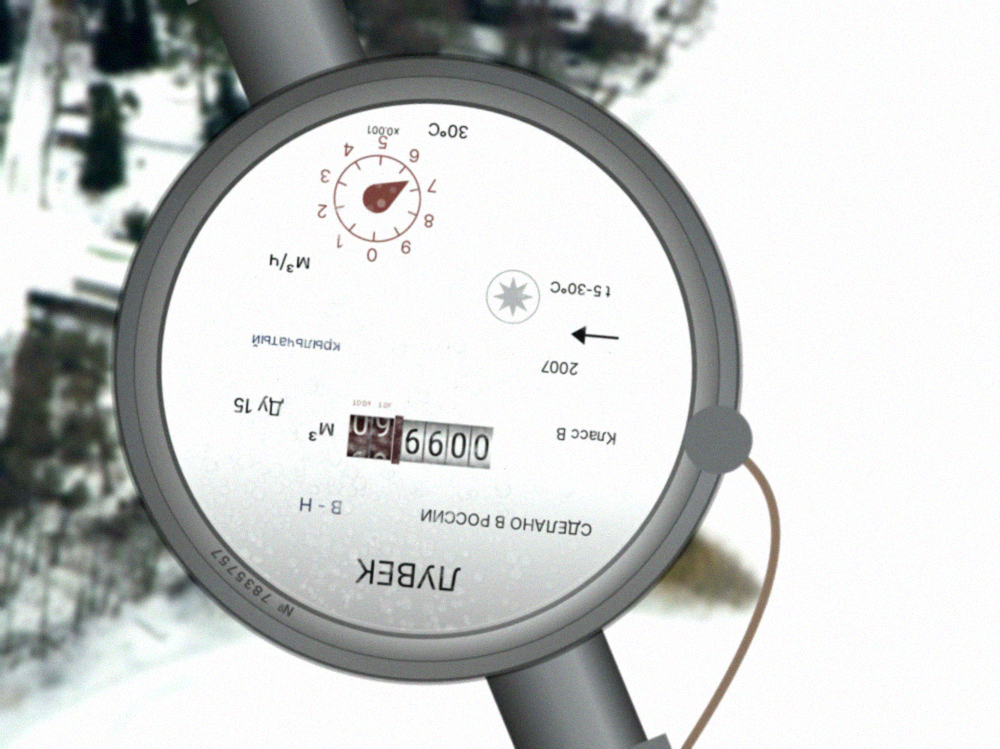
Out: value=99.596 unit=m³
